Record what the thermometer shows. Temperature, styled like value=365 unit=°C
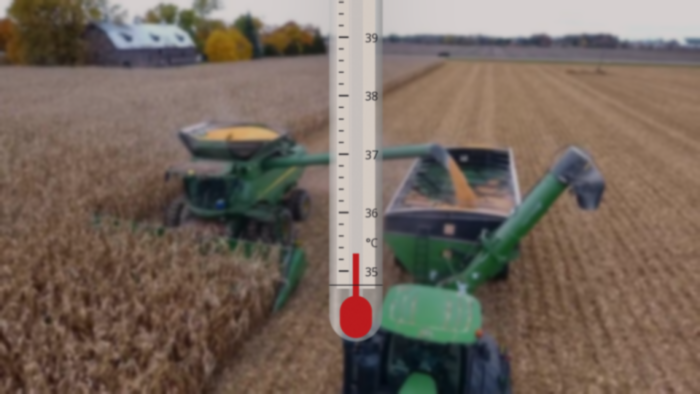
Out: value=35.3 unit=°C
